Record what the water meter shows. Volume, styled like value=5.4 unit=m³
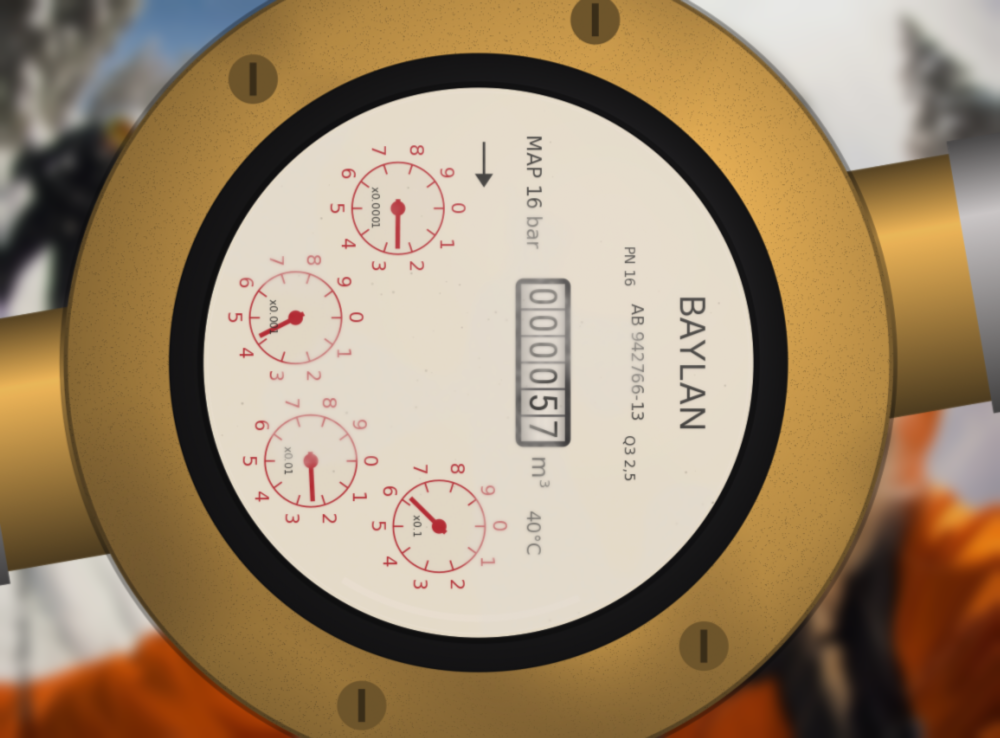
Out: value=57.6242 unit=m³
